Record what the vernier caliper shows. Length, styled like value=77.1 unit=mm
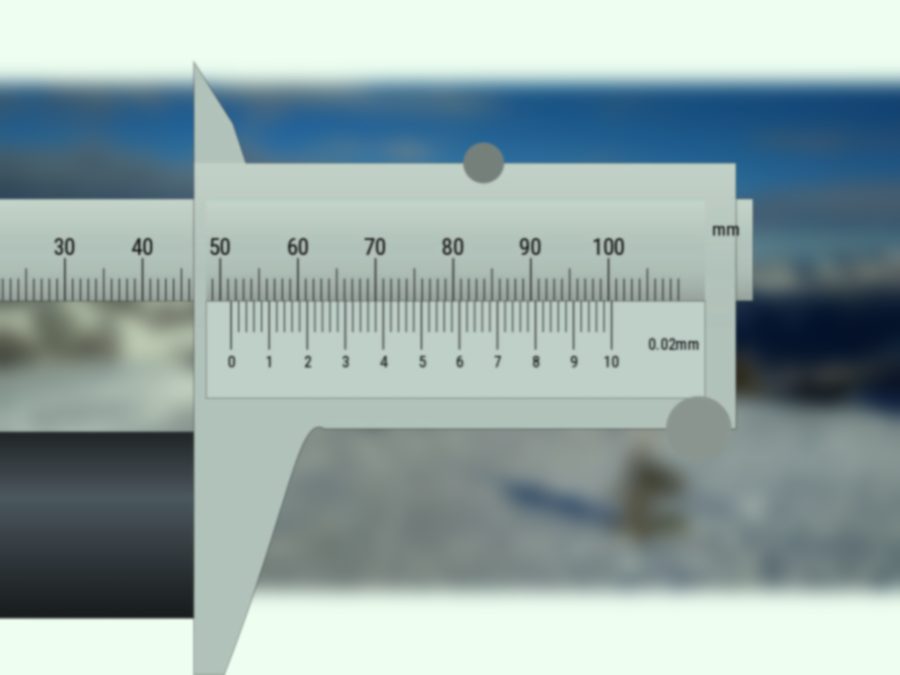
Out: value=51.4 unit=mm
